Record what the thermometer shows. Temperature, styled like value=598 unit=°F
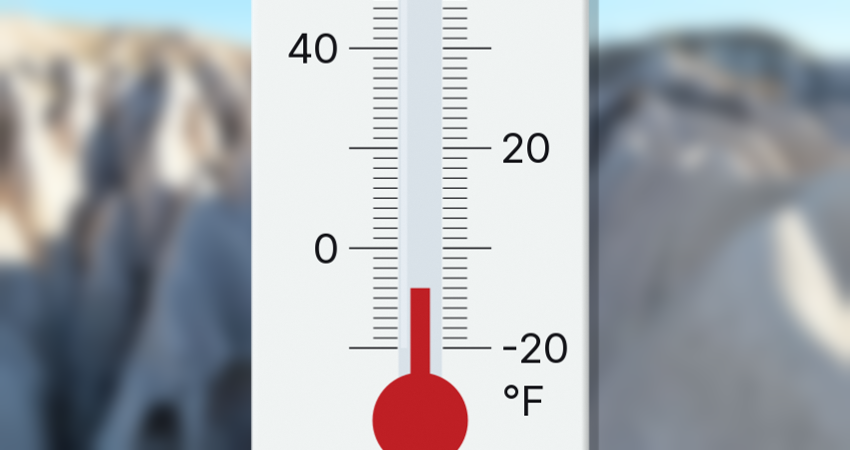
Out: value=-8 unit=°F
